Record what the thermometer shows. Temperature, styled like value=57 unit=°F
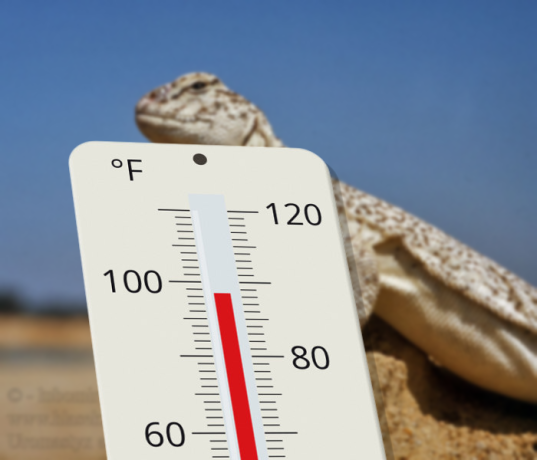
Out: value=97 unit=°F
